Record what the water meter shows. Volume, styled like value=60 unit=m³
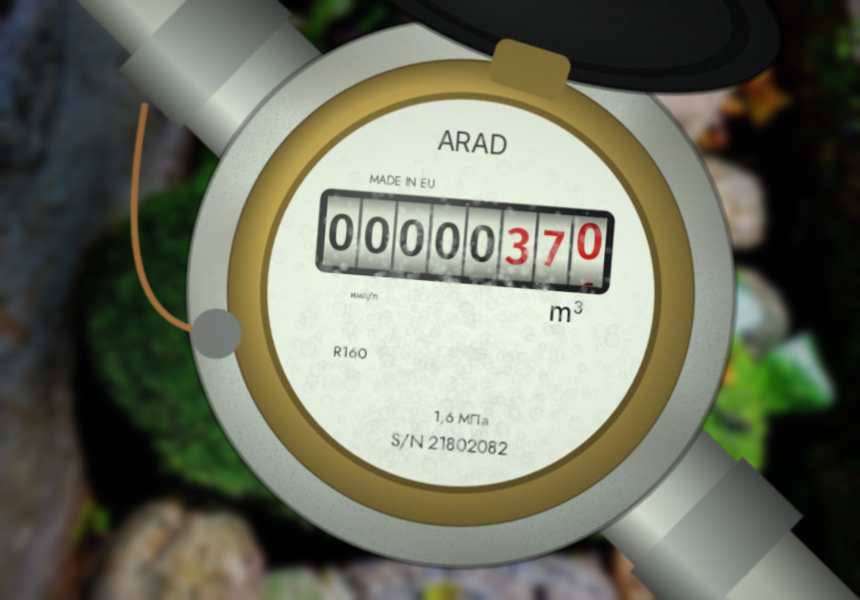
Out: value=0.370 unit=m³
